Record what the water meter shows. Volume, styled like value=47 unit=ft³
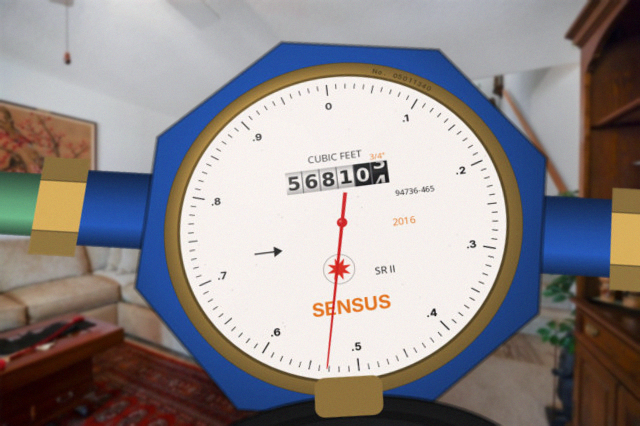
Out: value=568103.53 unit=ft³
